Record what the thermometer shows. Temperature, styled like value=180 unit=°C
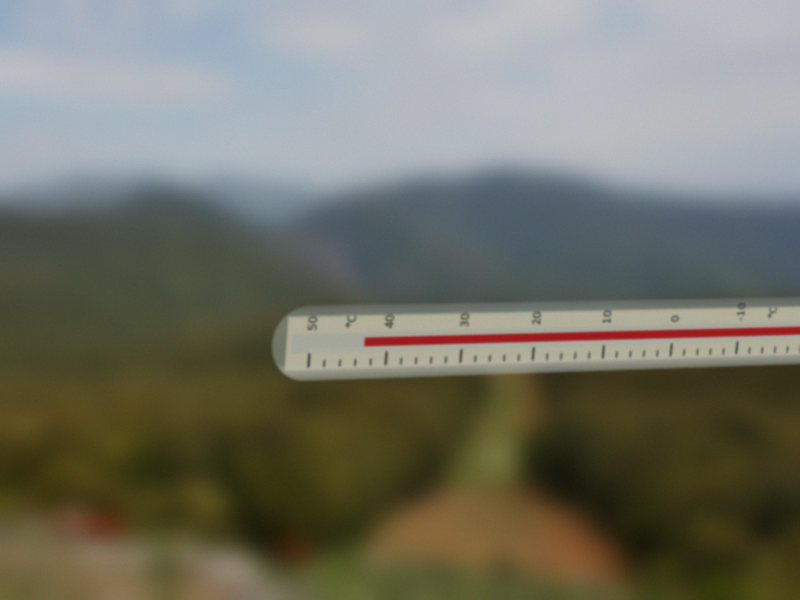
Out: value=43 unit=°C
